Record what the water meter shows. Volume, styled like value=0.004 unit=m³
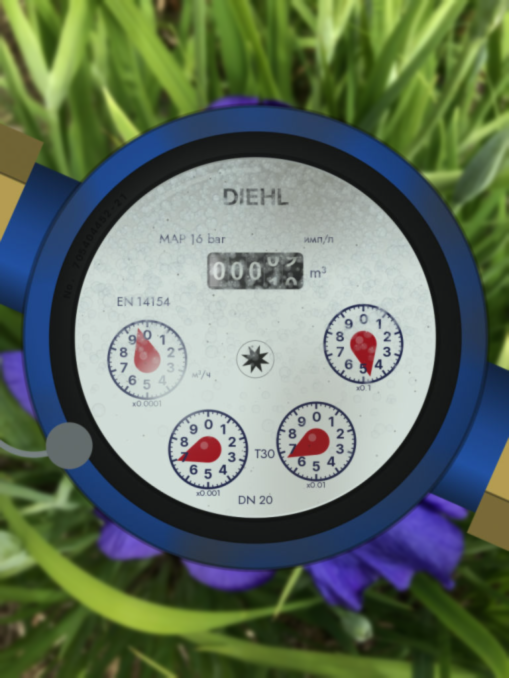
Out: value=9.4669 unit=m³
